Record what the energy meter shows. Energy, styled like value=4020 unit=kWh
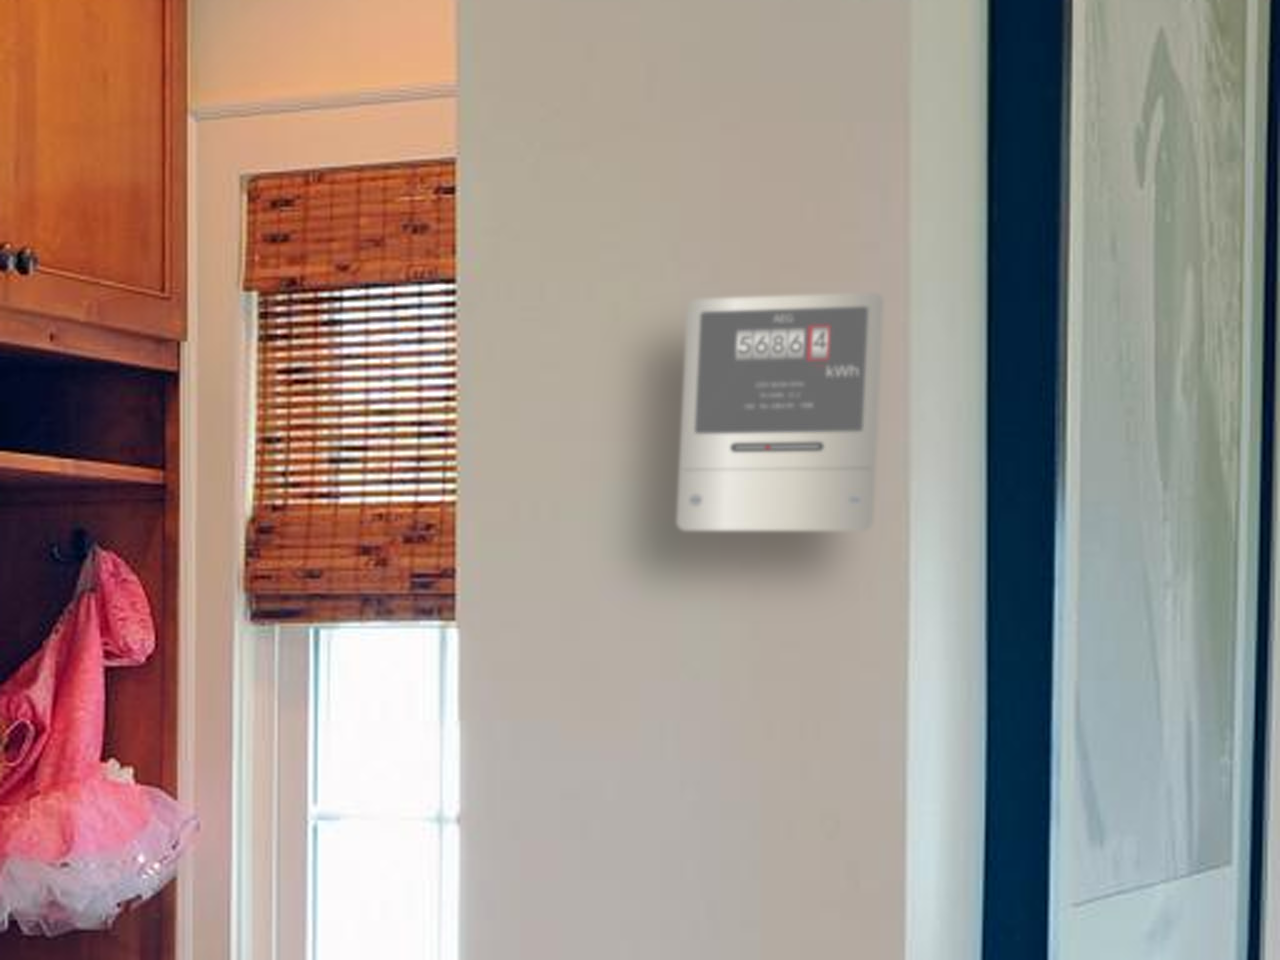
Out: value=5686.4 unit=kWh
